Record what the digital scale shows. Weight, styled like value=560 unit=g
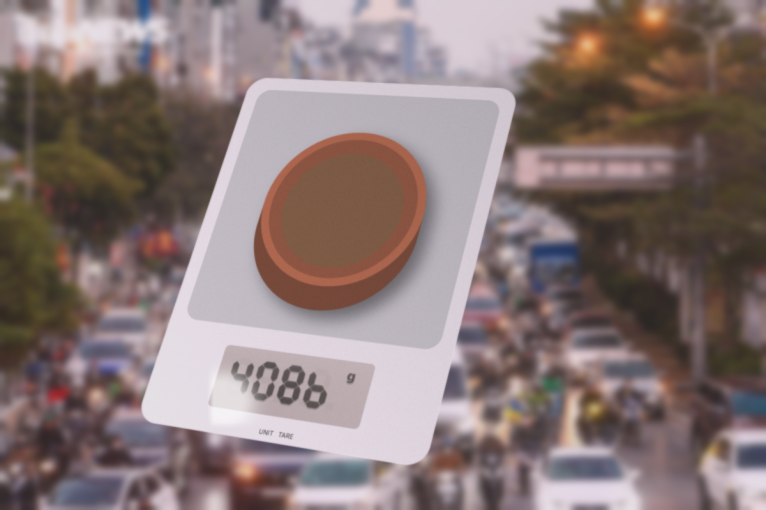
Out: value=4086 unit=g
